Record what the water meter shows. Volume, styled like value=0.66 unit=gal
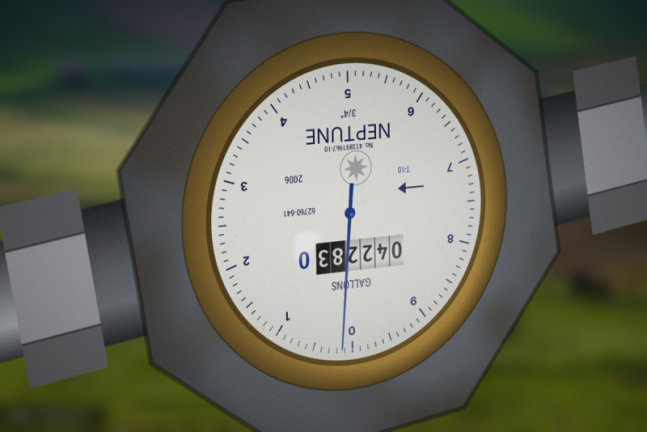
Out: value=422830.1 unit=gal
